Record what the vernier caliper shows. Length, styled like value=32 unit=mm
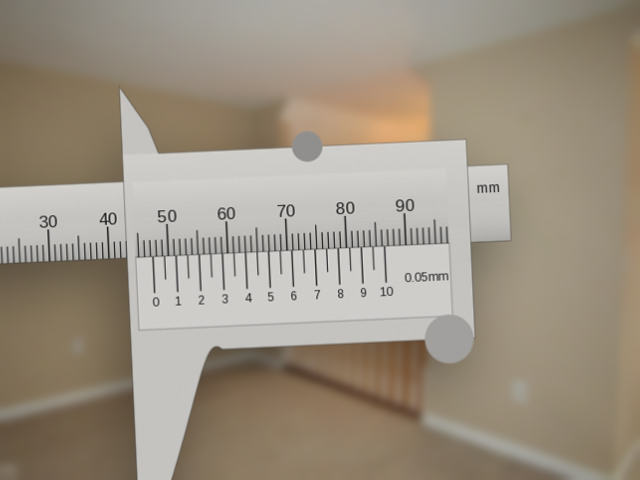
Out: value=47.4 unit=mm
